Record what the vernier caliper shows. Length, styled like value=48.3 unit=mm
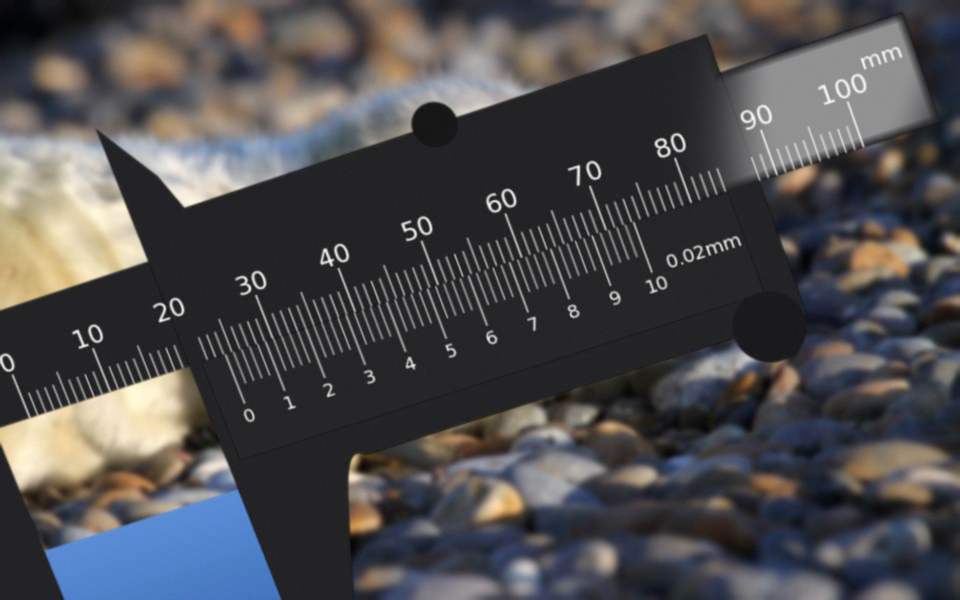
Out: value=24.2 unit=mm
